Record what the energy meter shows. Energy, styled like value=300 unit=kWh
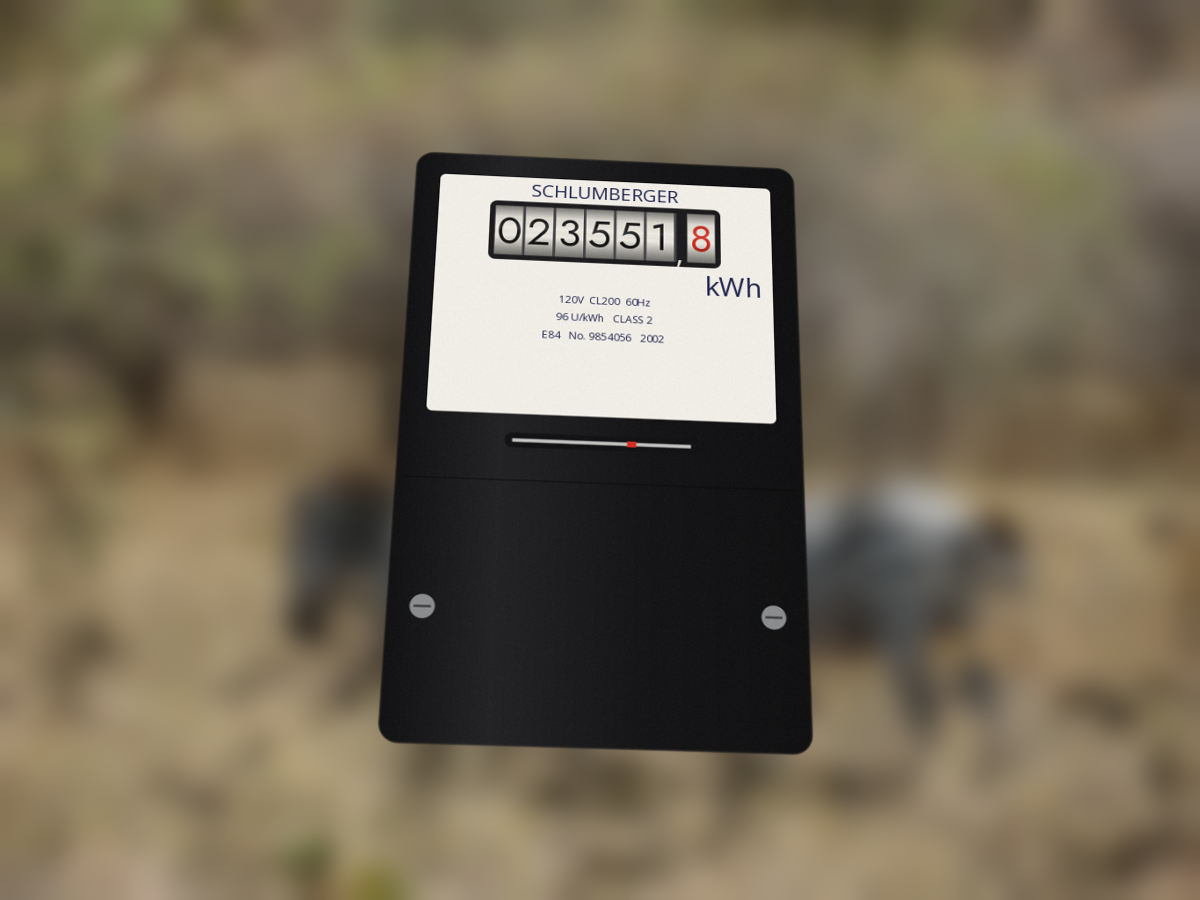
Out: value=23551.8 unit=kWh
